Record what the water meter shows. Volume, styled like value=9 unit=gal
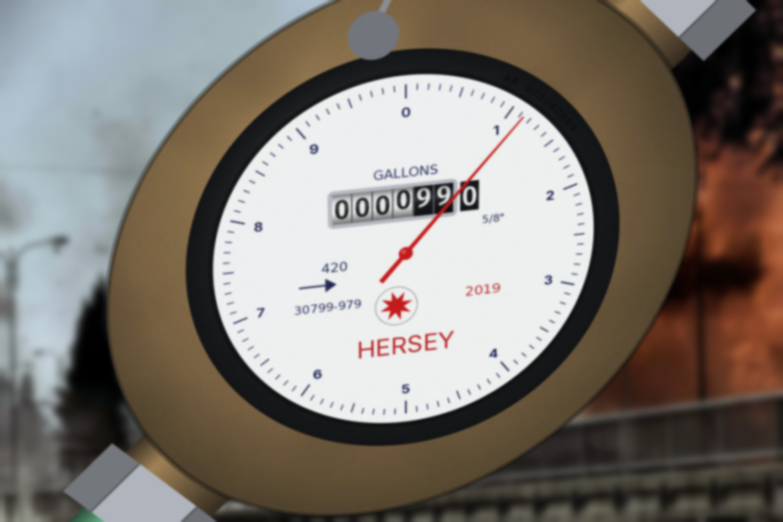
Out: value=991.1 unit=gal
